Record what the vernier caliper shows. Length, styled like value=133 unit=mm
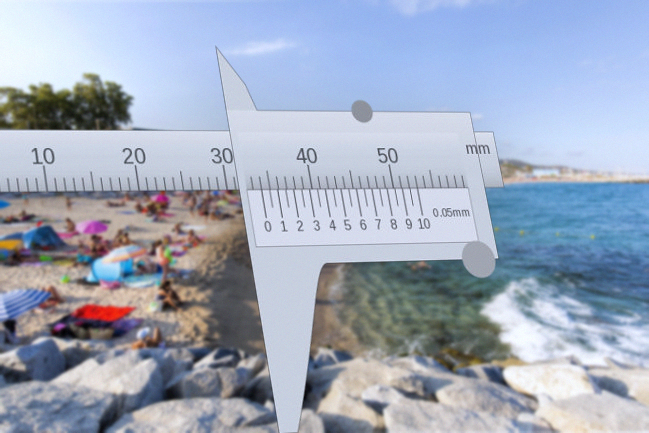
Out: value=34.0 unit=mm
